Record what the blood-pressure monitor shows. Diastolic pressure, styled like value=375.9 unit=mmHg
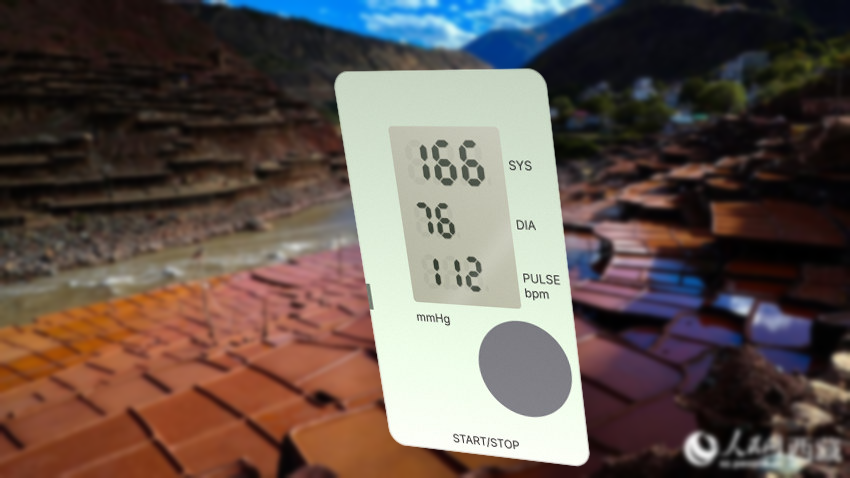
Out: value=76 unit=mmHg
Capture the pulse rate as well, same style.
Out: value=112 unit=bpm
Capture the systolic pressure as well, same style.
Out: value=166 unit=mmHg
